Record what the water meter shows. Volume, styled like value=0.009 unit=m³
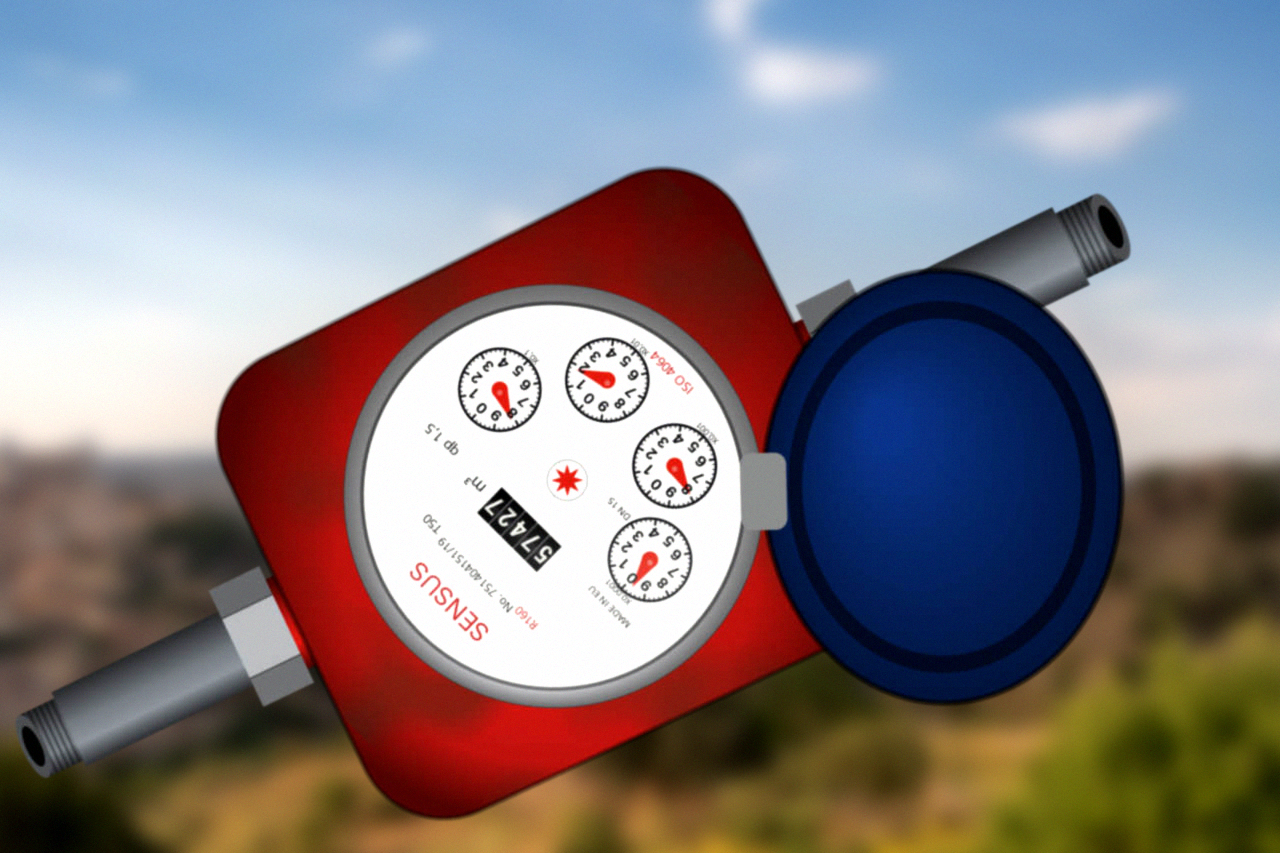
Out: value=57427.8179 unit=m³
